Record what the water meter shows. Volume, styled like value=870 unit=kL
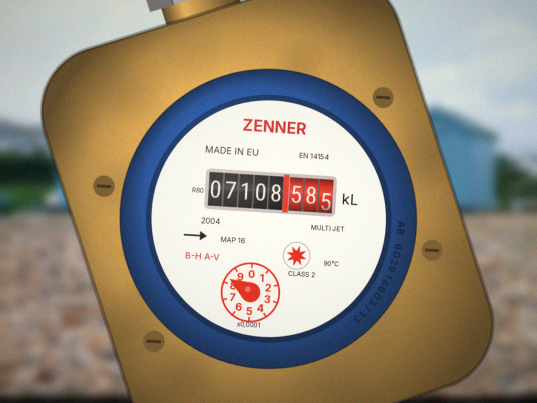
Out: value=7108.5848 unit=kL
